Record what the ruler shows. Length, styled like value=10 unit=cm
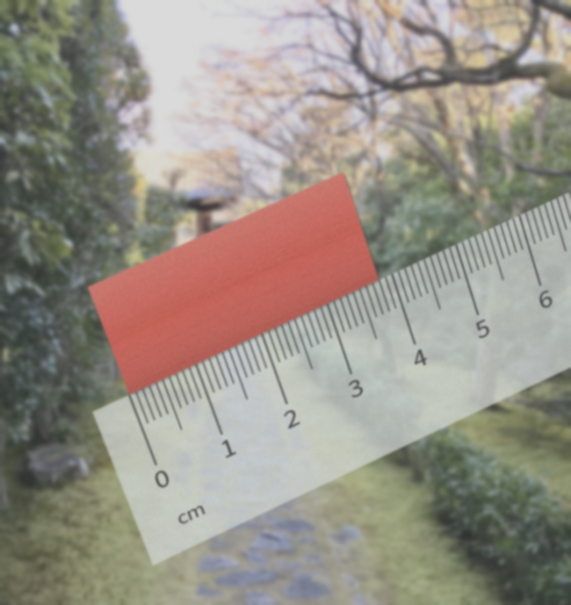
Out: value=3.8 unit=cm
